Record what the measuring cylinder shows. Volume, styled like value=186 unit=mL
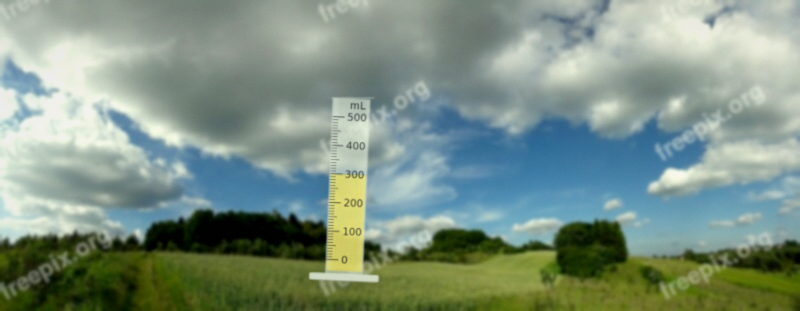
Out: value=300 unit=mL
